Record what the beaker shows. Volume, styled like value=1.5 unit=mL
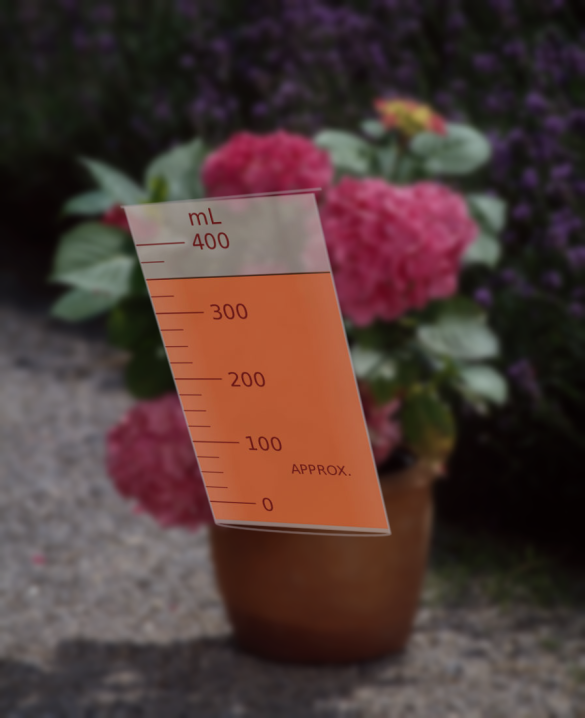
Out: value=350 unit=mL
